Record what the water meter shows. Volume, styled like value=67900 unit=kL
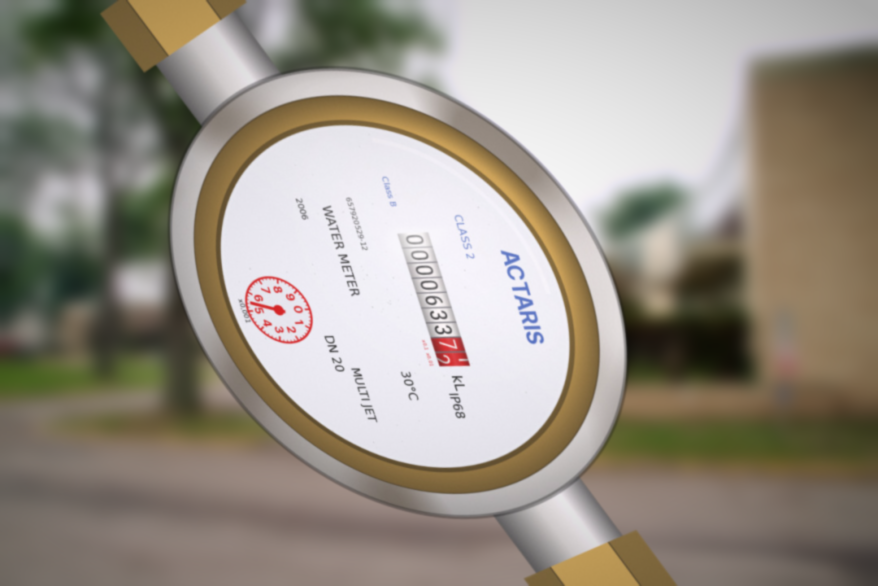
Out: value=633.715 unit=kL
